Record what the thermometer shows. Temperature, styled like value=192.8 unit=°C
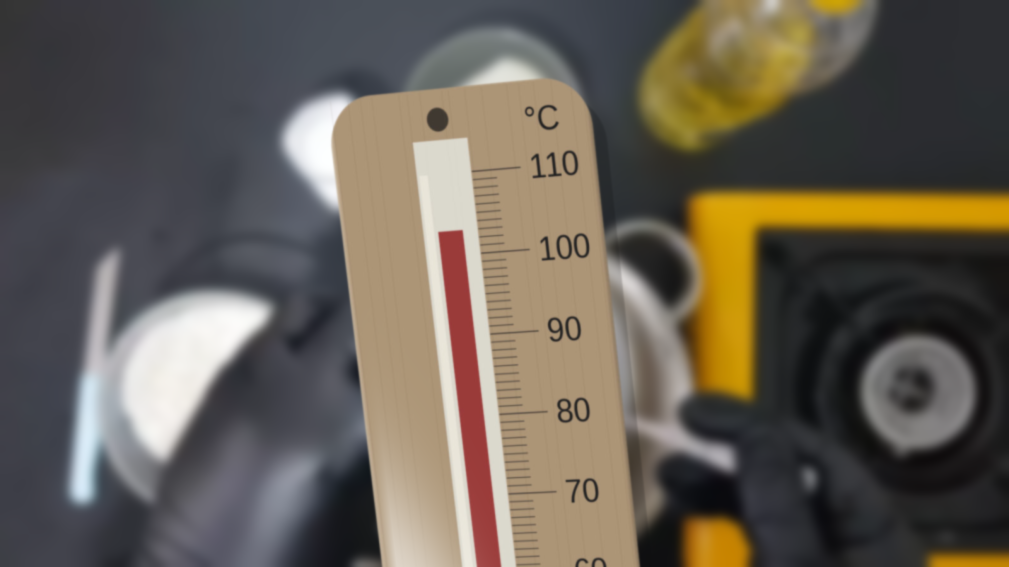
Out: value=103 unit=°C
